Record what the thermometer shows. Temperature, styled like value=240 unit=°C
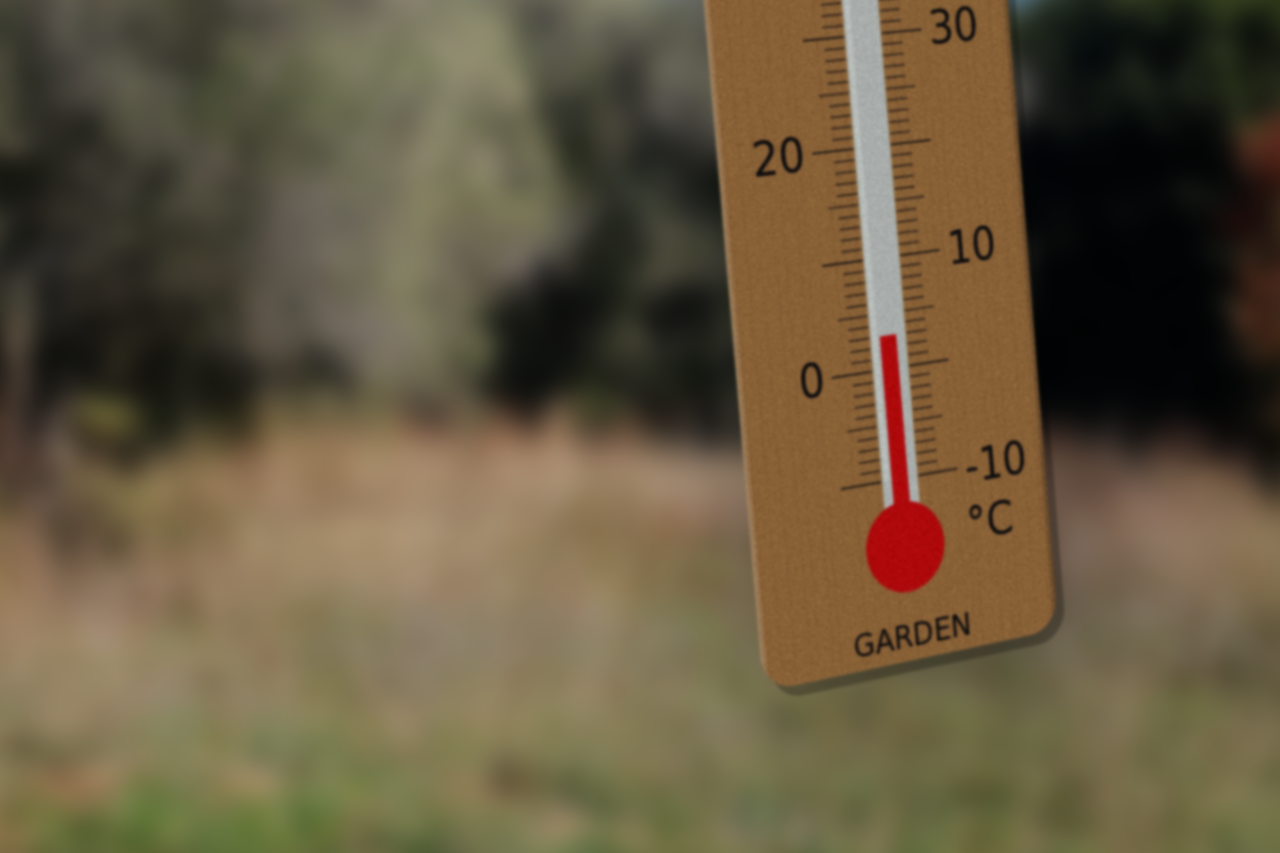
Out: value=3 unit=°C
